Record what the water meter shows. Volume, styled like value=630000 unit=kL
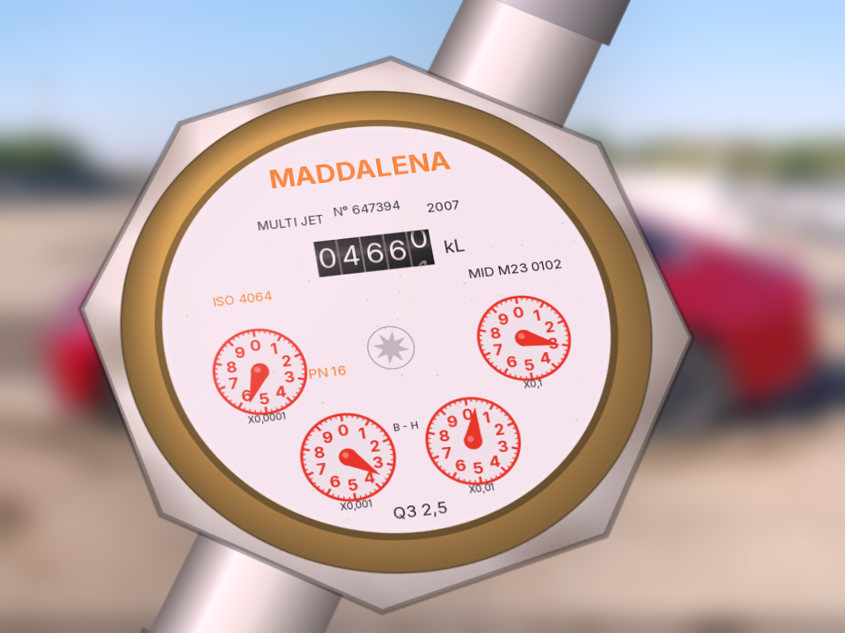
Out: value=4660.3035 unit=kL
